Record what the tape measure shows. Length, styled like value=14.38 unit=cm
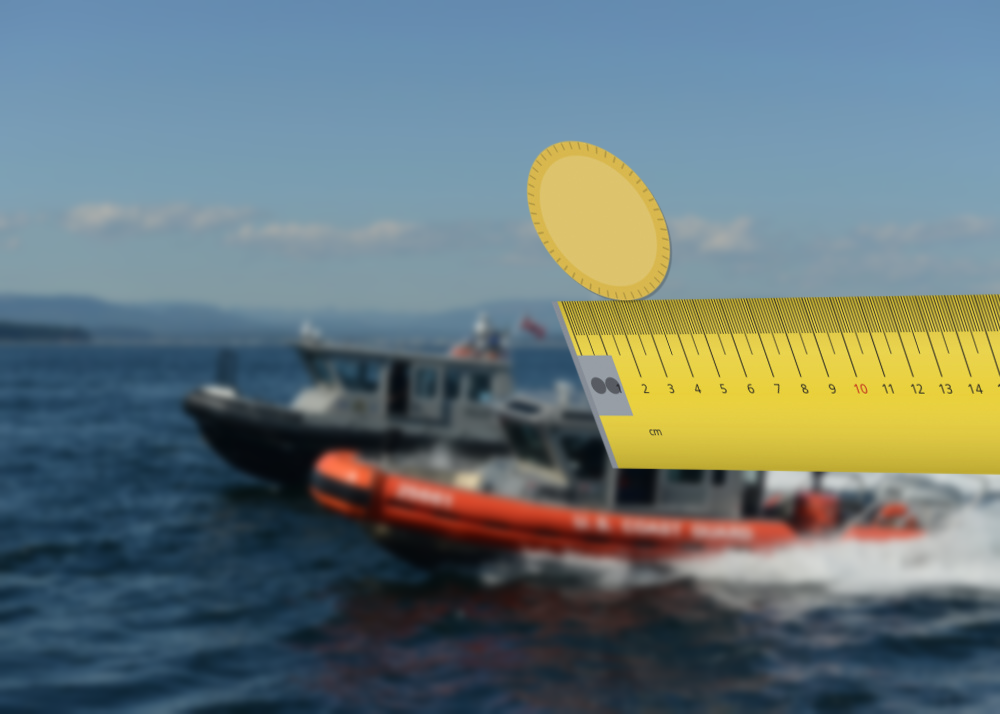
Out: value=5 unit=cm
